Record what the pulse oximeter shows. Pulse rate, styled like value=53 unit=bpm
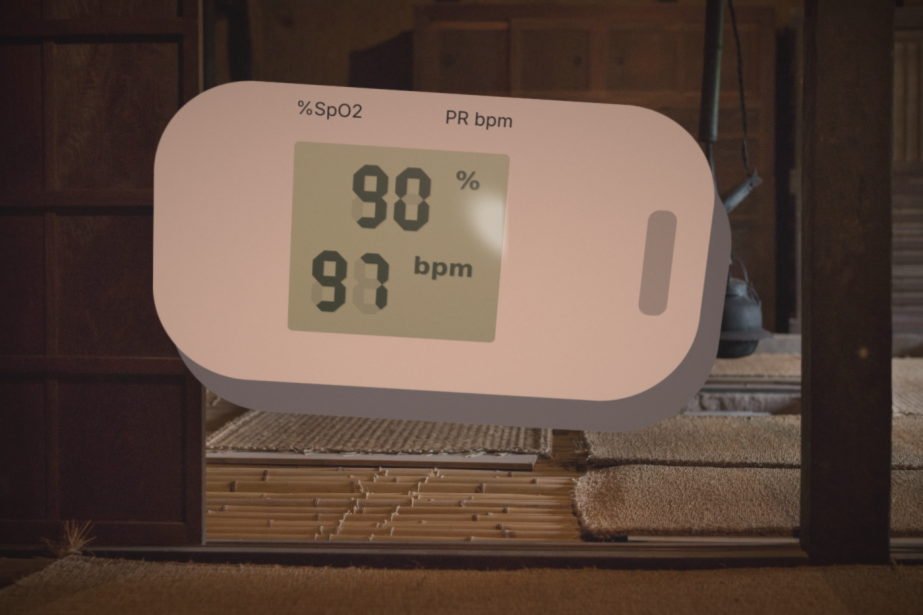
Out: value=97 unit=bpm
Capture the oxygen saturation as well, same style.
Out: value=90 unit=%
